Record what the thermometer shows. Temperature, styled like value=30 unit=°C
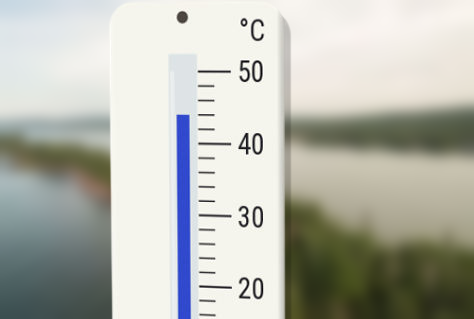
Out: value=44 unit=°C
